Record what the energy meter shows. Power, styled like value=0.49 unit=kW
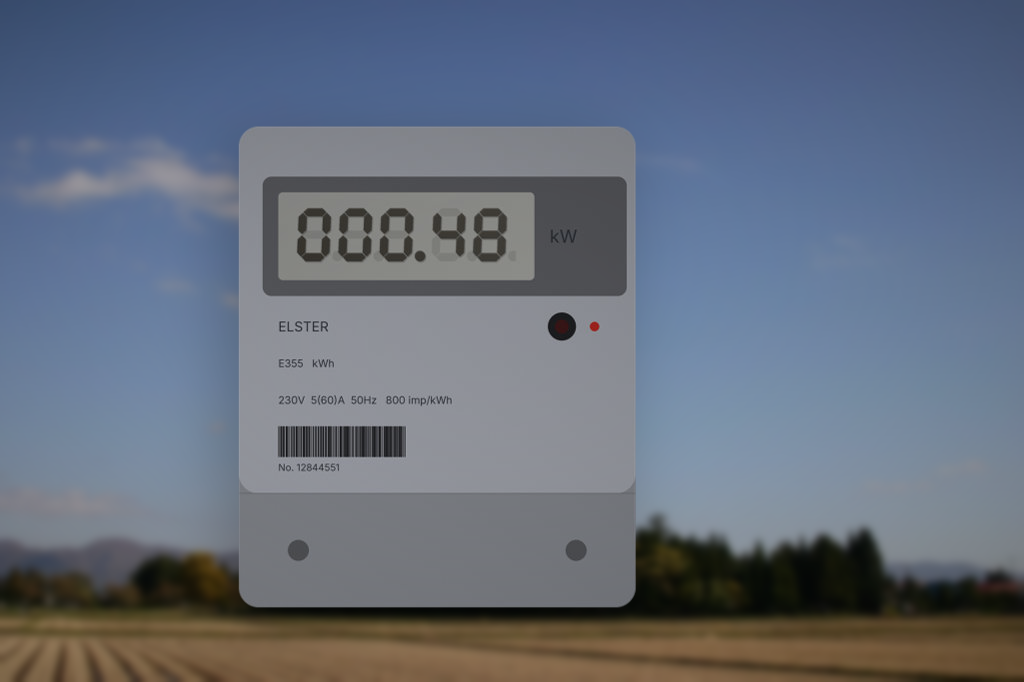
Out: value=0.48 unit=kW
